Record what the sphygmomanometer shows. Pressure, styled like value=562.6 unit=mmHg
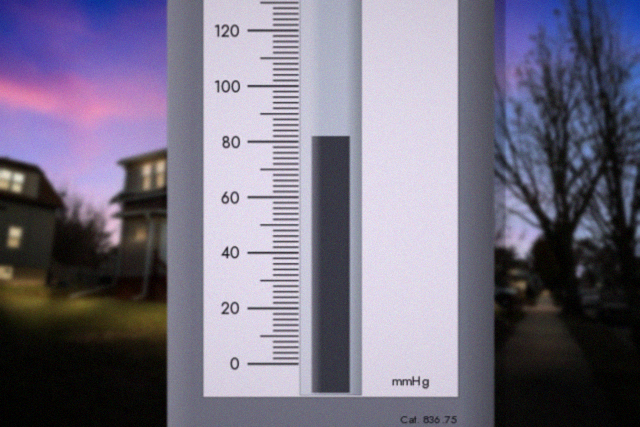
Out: value=82 unit=mmHg
